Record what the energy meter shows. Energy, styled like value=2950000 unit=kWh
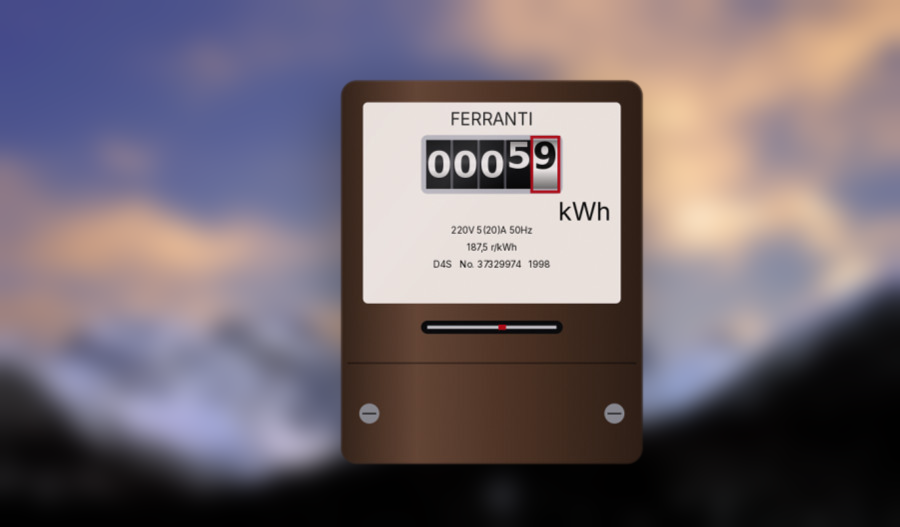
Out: value=5.9 unit=kWh
